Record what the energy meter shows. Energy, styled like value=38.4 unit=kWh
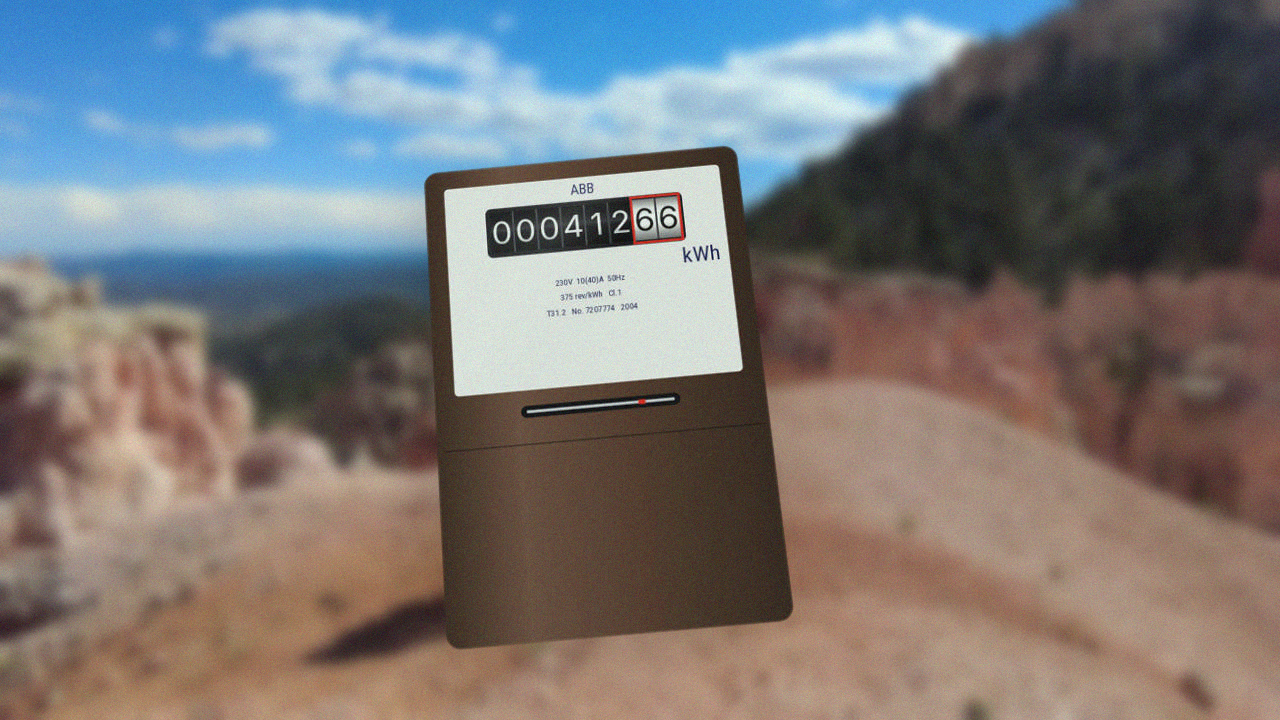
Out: value=412.66 unit=kWh
